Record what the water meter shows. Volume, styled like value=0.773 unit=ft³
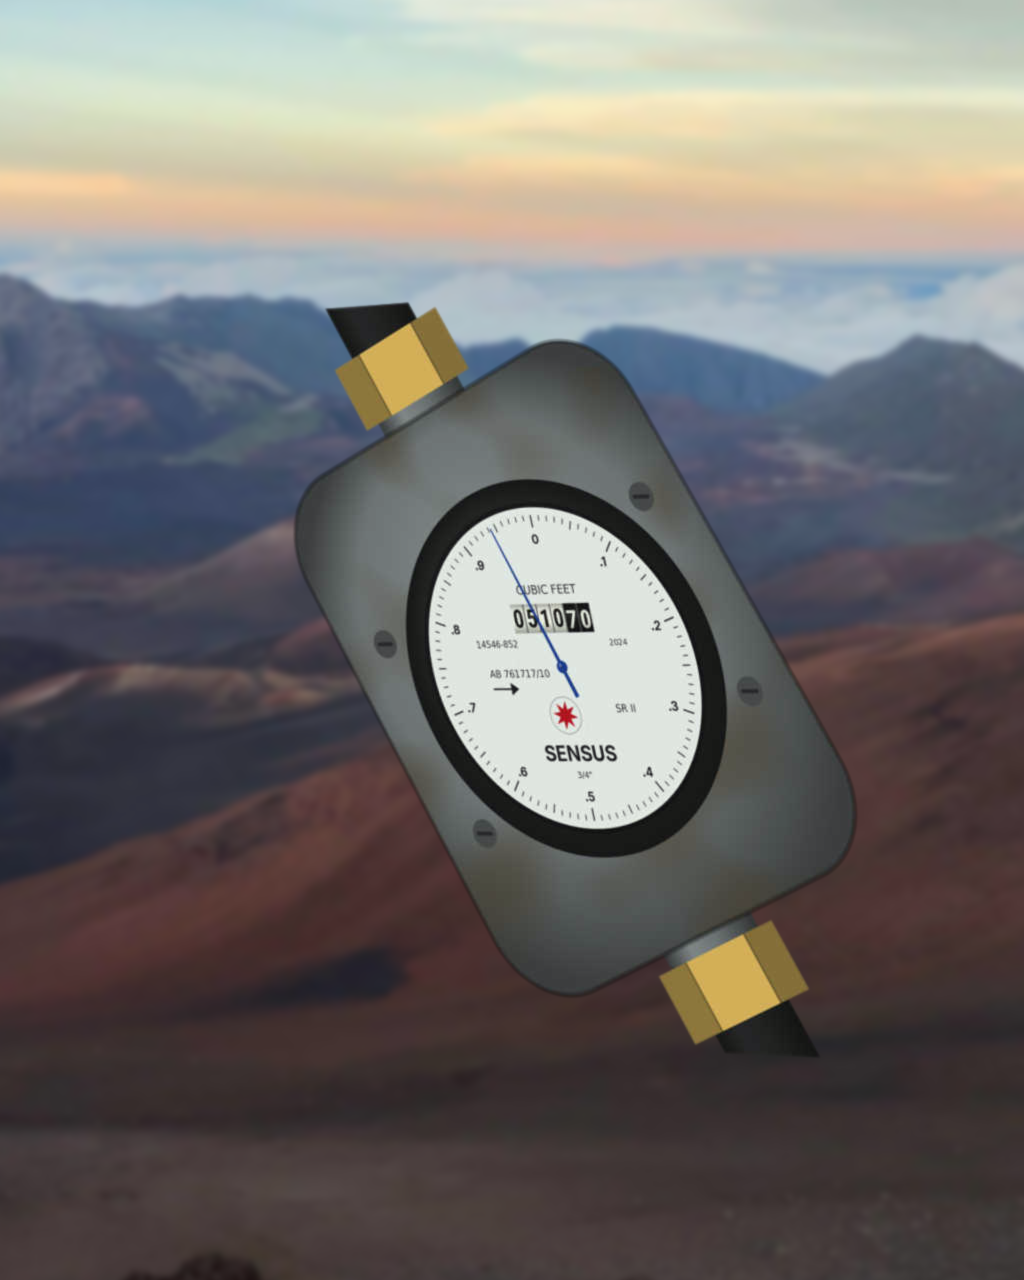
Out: value=51069.94 unit=ft³
